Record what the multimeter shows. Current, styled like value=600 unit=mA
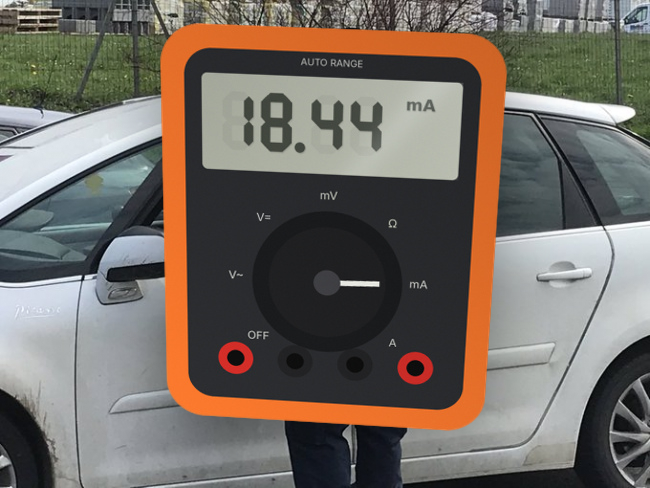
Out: value=18.44 unit=mA
